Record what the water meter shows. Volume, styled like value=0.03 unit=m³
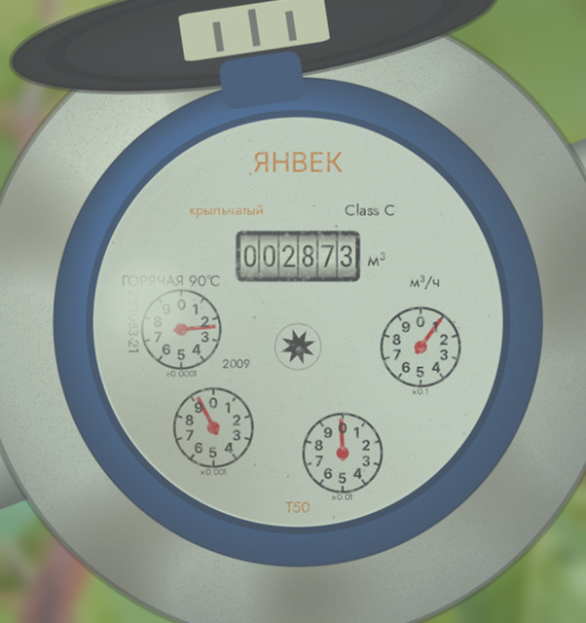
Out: value=2873.0992 unit=m³
